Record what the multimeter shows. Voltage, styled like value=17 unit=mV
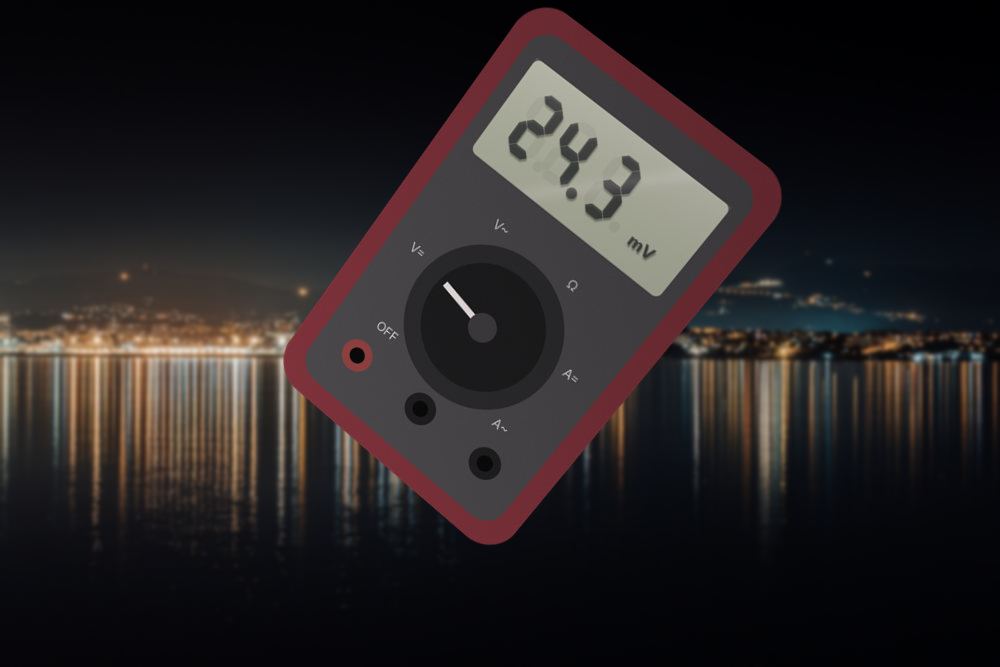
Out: value=24.3 unit=mV
